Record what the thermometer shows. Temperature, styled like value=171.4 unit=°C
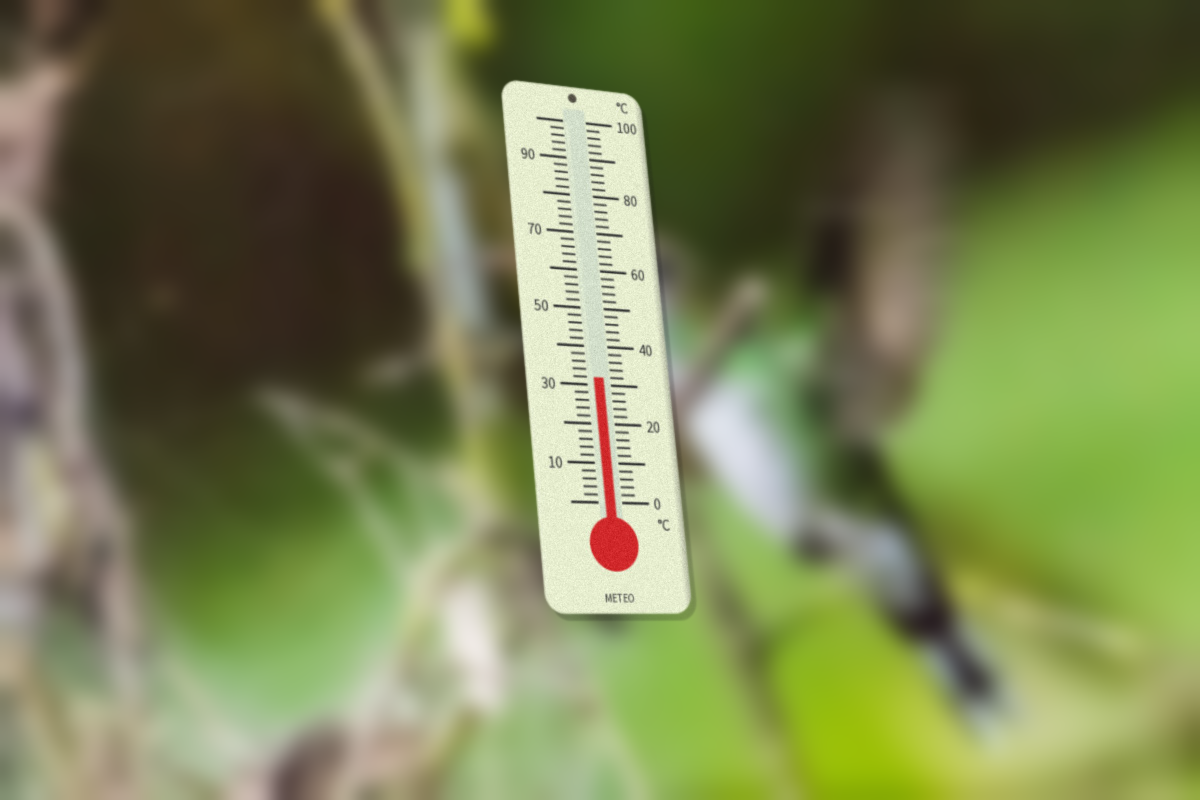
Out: value=32 unit=°C
